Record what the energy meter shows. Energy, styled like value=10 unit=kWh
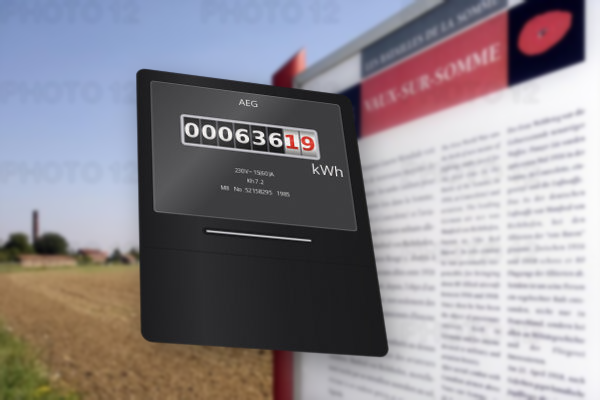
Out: value=636.19 unit=kWh
